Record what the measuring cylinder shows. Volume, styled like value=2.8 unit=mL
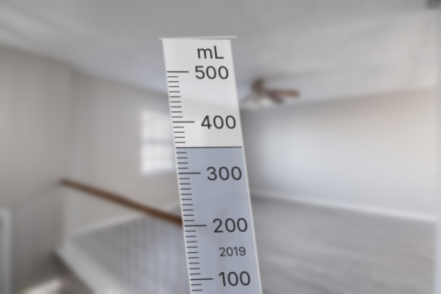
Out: value=350 unit=mL
